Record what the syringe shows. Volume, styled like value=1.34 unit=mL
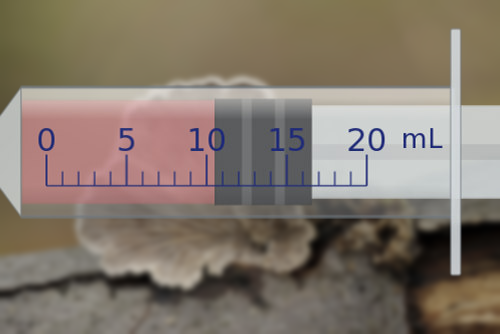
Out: value=10.5 unit=mL
